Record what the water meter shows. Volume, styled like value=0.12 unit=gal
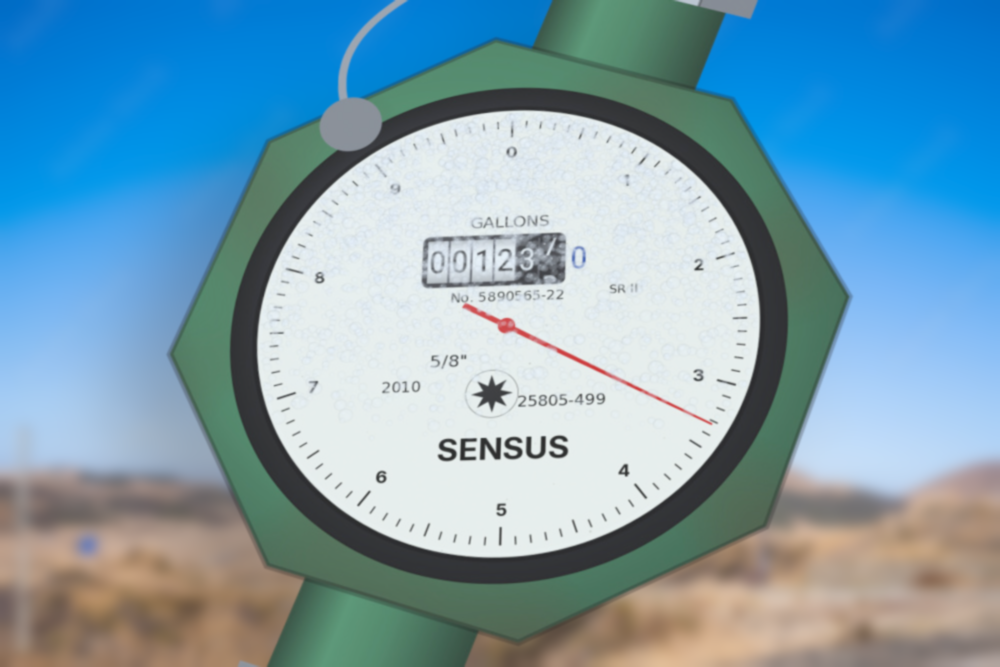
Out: value=12373.3 unit=gal
